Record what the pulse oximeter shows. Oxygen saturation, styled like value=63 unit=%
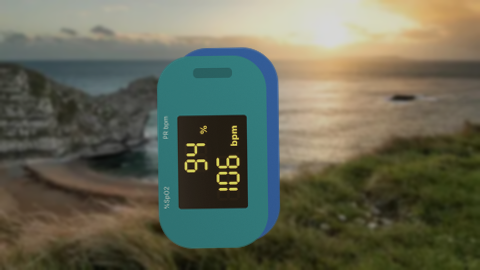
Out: value=94 unit=%
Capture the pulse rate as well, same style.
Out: value=106 unit=bpm
